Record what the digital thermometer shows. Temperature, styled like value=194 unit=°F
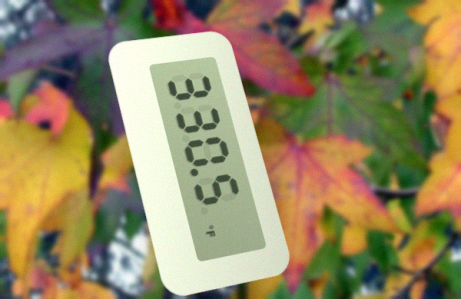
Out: value=330.5 unit=°F
